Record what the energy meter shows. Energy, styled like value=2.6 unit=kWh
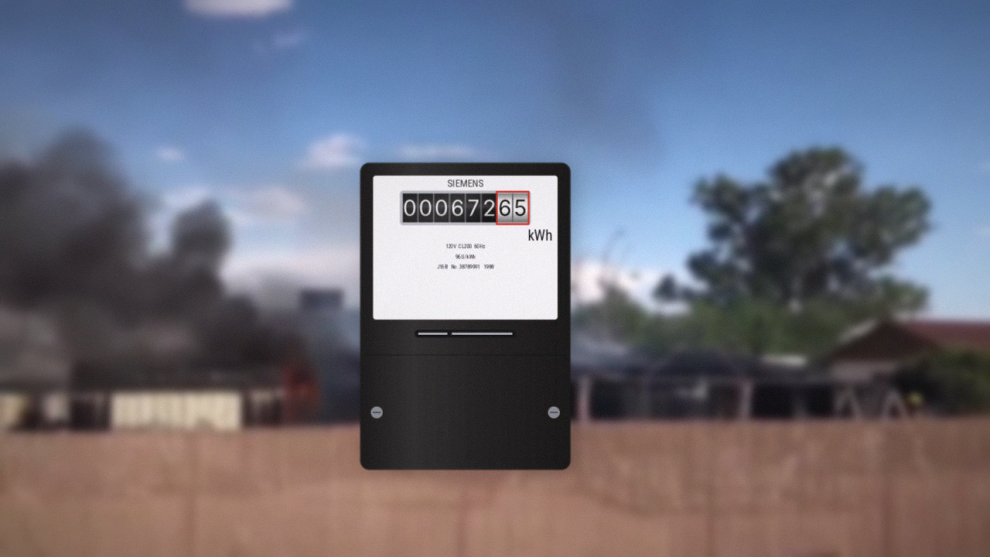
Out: value=672.65 unit=kWh
